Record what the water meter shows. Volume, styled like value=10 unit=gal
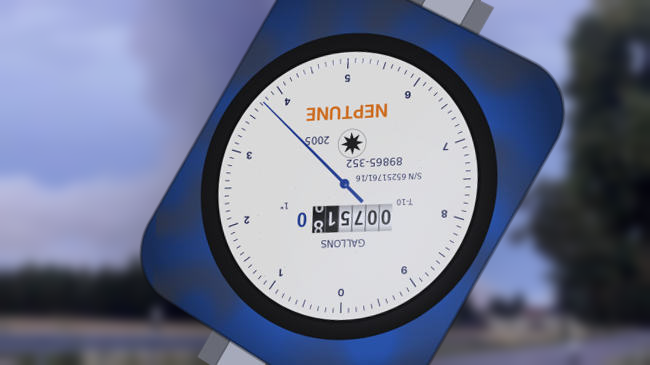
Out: value=75183.7 unit=gal
